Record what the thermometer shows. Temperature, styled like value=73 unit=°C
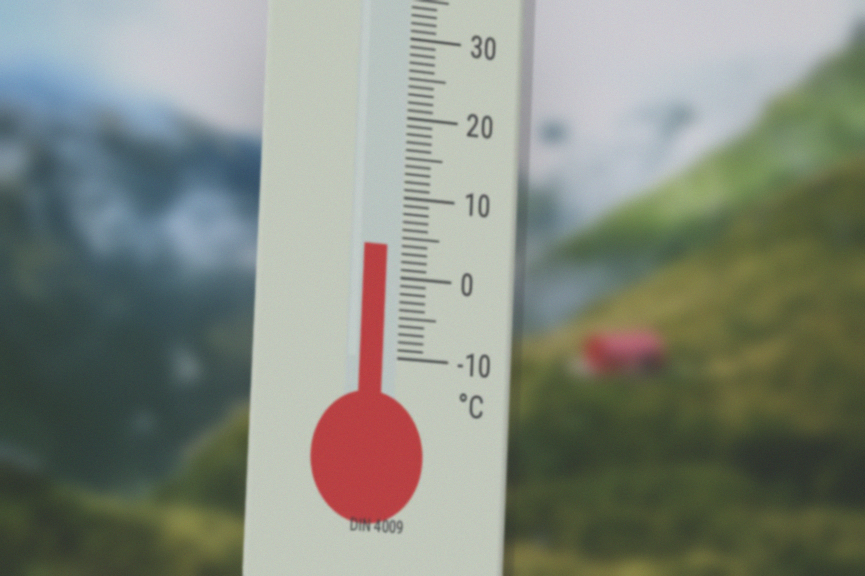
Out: value=4 unit=°C
